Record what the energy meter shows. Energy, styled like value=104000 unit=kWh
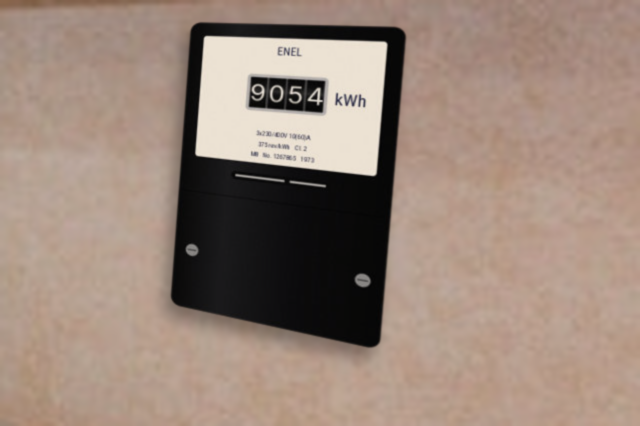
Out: value=9054 unit=kWh
